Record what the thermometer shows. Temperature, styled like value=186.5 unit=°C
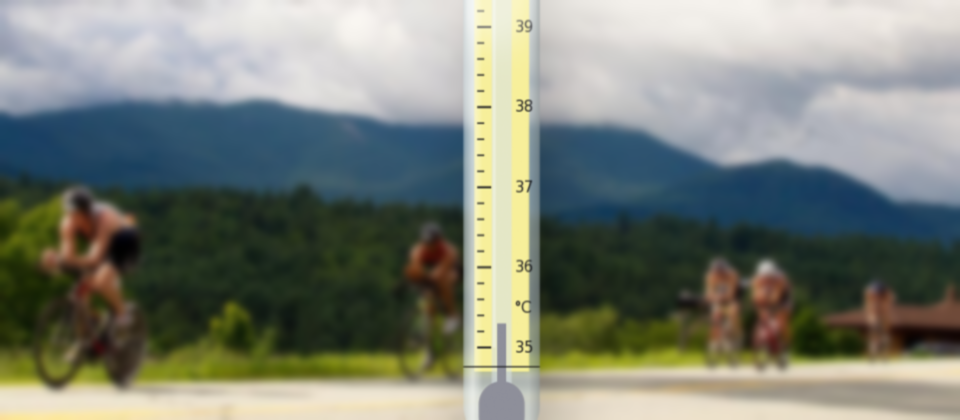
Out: value=35.3 unit=°C
